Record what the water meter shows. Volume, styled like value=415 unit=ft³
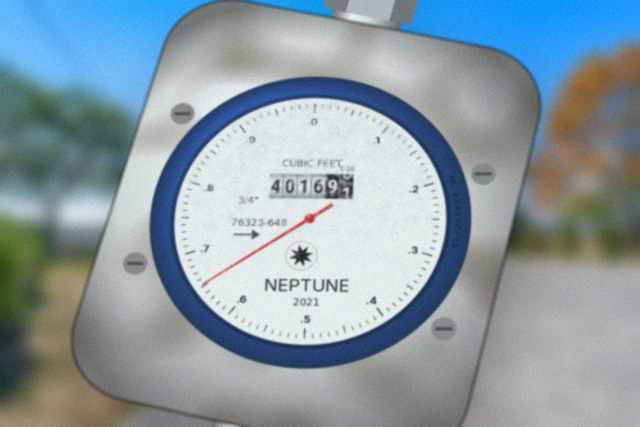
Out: value=401690.65 unit=ft³
